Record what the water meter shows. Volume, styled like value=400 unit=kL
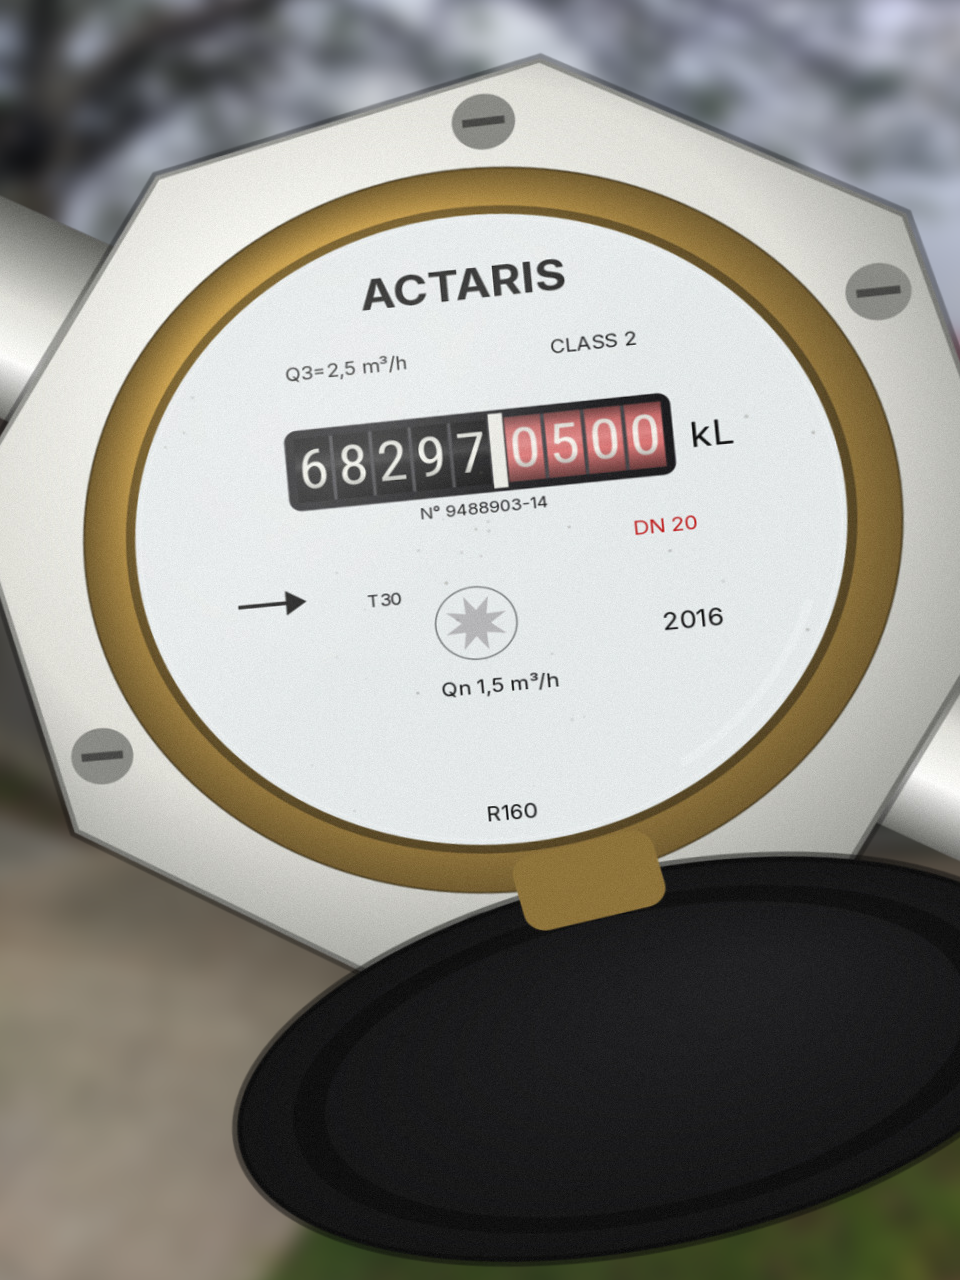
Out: value=68297.0500 unit=kL
